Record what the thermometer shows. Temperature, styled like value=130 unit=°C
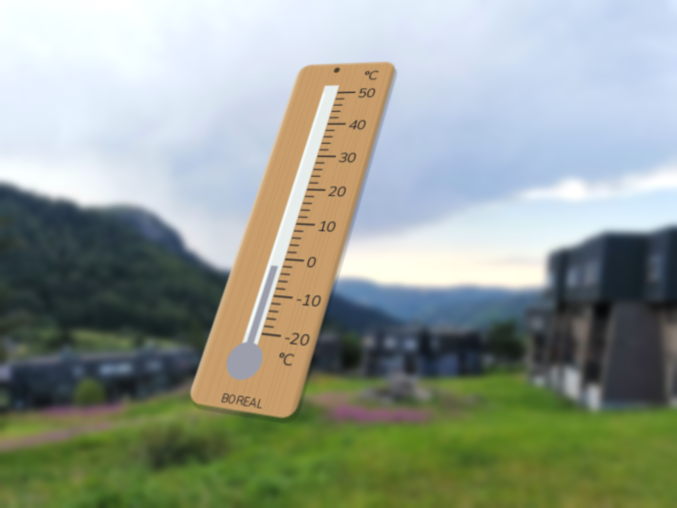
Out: value=-2 unit=°C
